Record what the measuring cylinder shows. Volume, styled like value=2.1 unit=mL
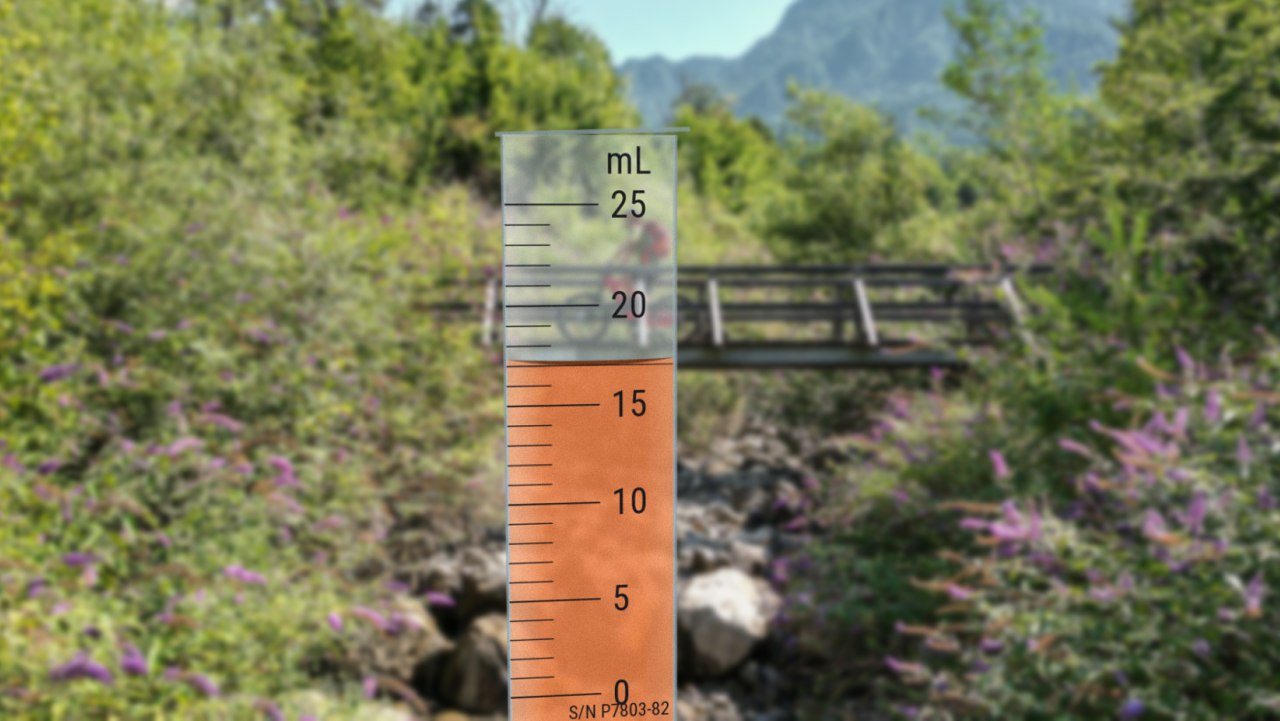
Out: value=17 unit=mL
